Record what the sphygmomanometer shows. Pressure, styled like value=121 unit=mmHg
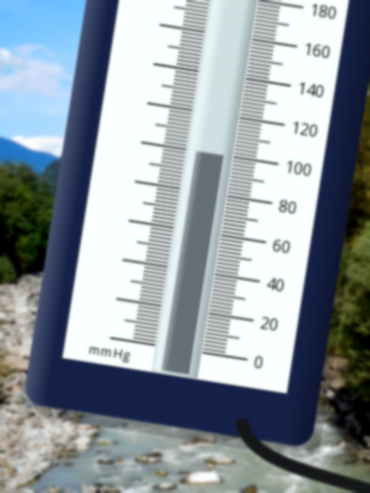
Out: value=100 unit=mmHg
